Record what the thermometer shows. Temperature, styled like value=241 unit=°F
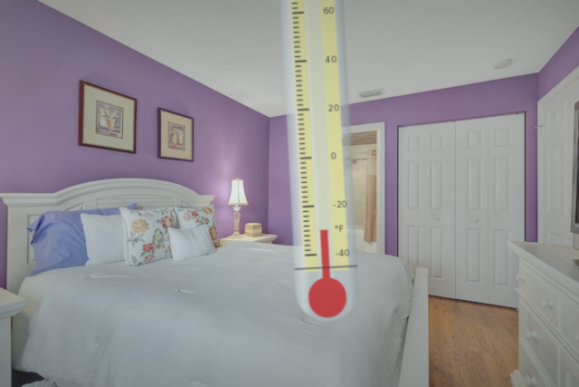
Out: value=-30 unit=°F
